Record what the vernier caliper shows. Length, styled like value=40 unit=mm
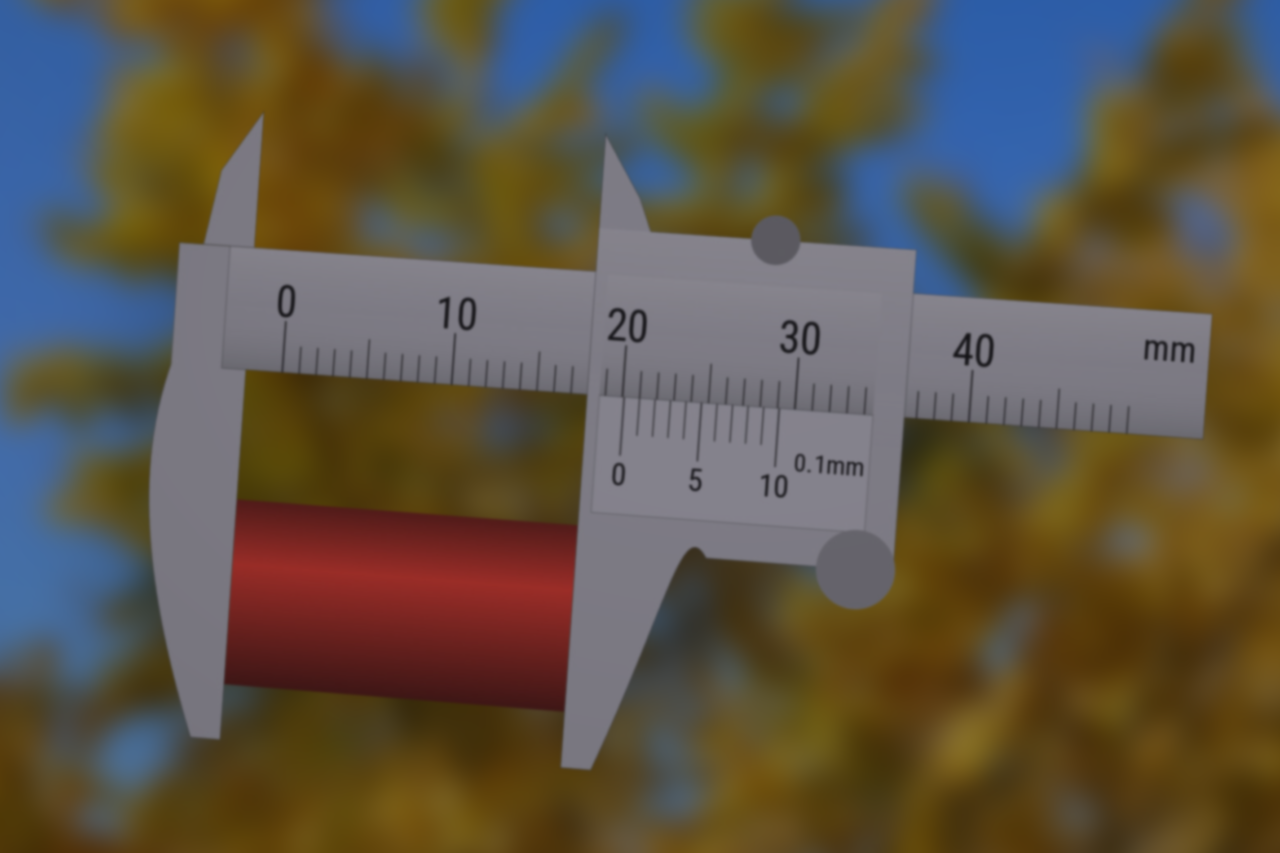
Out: value=20.1 unit=mm
